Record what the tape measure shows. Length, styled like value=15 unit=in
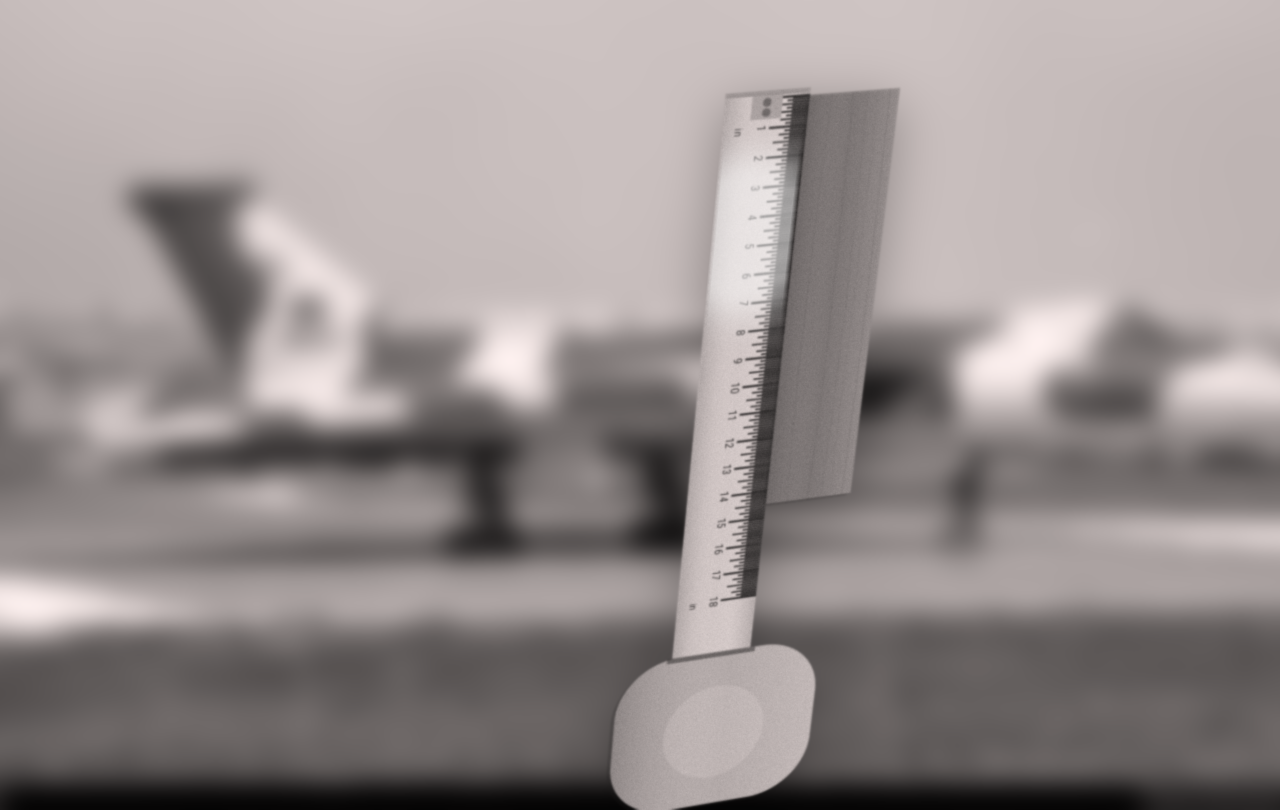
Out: value=14.5 unit=in
